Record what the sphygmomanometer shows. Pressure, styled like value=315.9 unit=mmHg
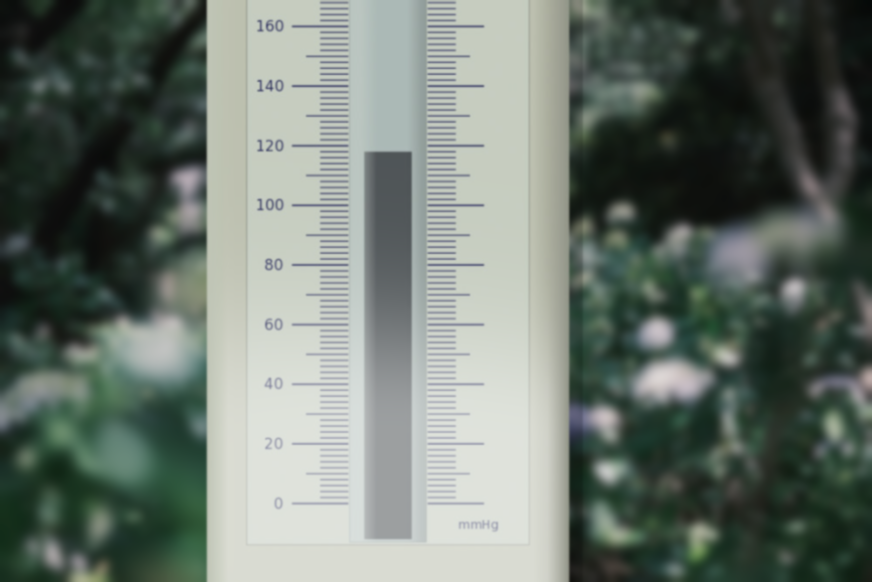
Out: value=118 unit=mmHg
